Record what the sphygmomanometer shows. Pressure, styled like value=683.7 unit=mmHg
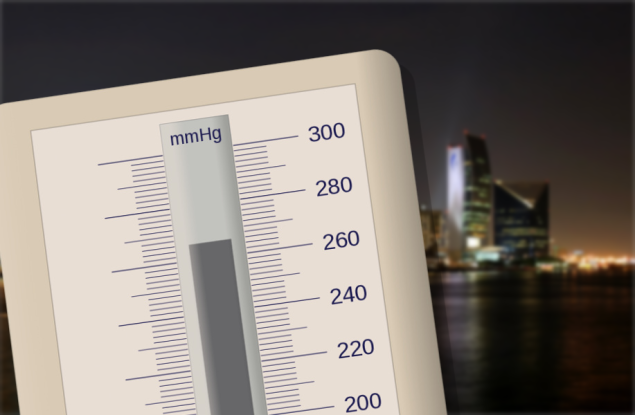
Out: value=266 unit=mmHg
